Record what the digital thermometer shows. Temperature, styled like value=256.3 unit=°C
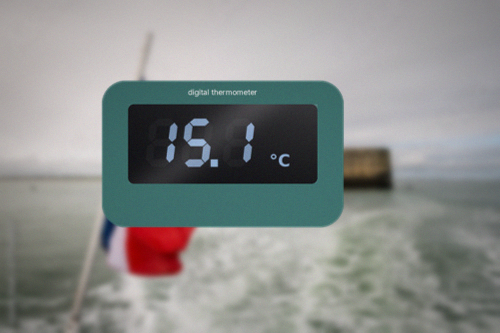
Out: value=15.1 unit=°C
